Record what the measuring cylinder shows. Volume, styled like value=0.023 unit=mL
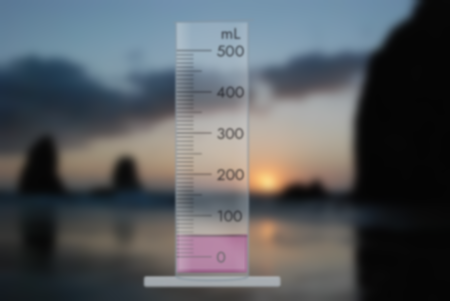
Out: value=50 unit=mL
